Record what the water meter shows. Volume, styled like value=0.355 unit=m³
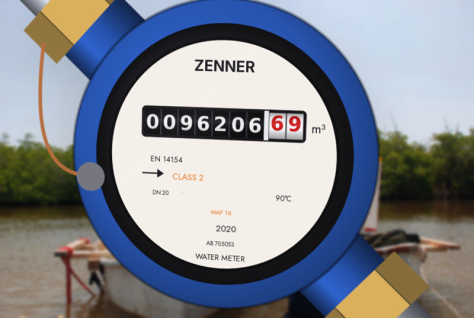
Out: value=96206.69 unit=m³
